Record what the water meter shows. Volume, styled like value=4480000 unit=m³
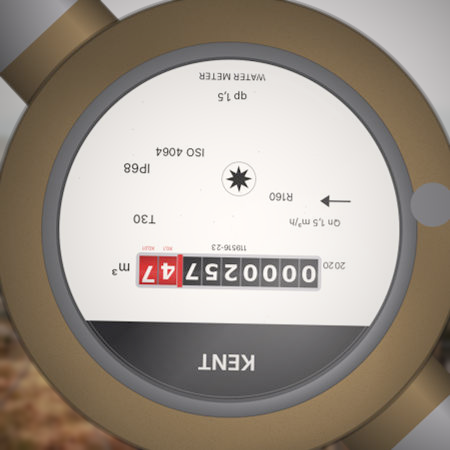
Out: value=257.47 unit=m³
